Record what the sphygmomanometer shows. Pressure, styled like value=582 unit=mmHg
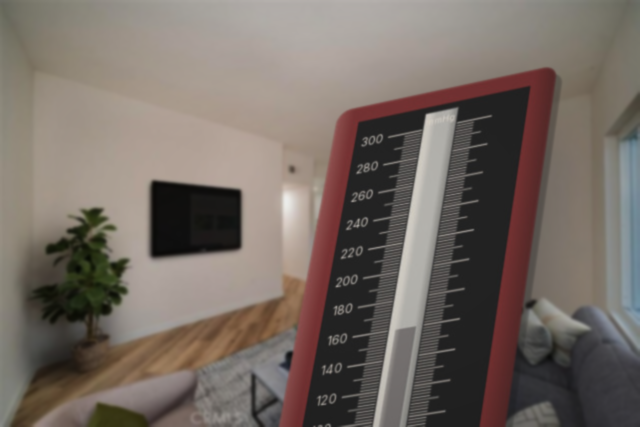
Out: value=160 unit=mmHg
